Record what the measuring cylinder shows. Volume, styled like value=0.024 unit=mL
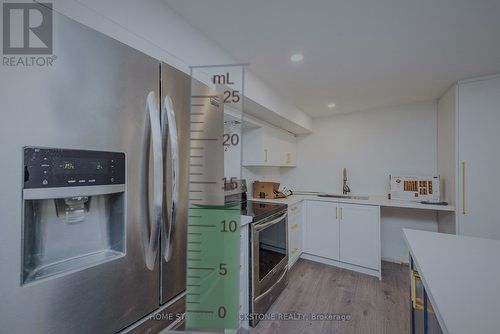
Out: value=12 unit=mL
